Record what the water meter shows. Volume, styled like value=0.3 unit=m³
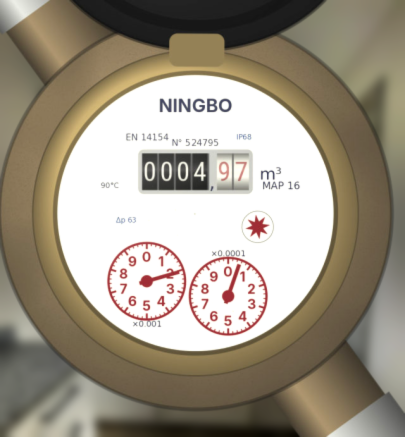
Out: value=4.9720 unit=m³
